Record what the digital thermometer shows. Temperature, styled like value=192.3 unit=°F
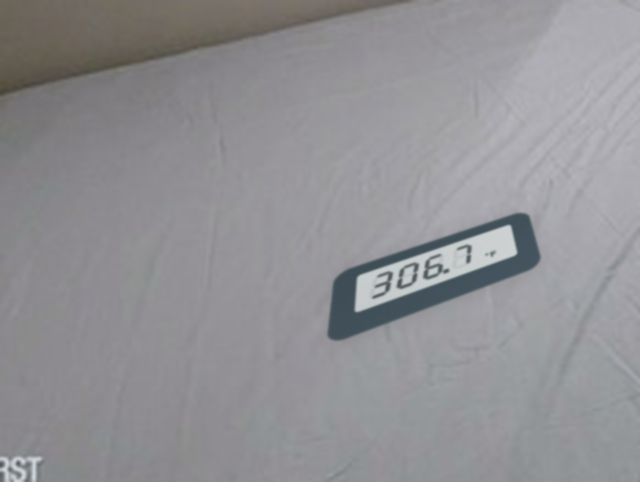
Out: value=306.7 unit=°F
